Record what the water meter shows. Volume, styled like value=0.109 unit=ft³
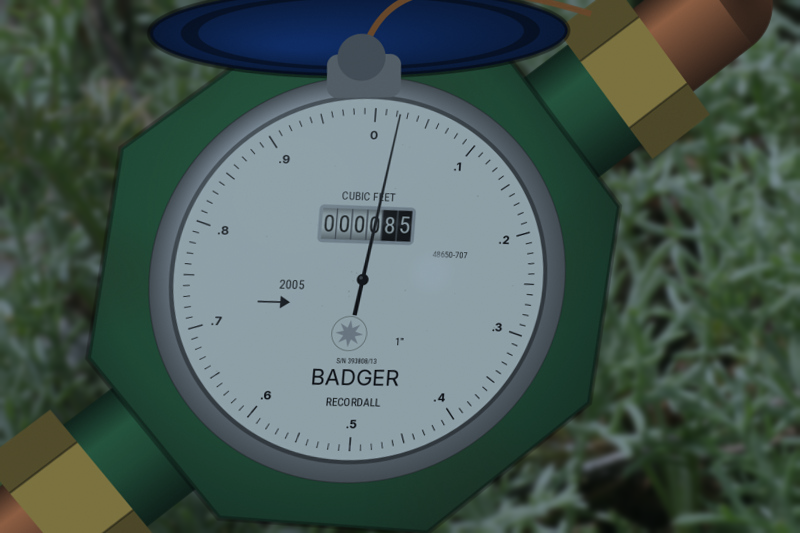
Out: value=85.02 unit=ft³
